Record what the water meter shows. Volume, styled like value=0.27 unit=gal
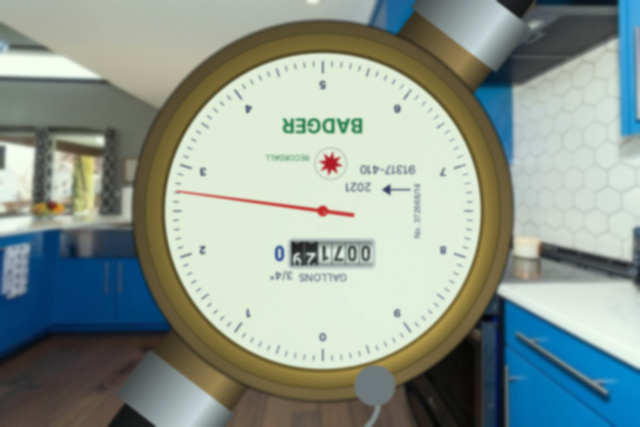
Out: value=71292.7 unit=gal
